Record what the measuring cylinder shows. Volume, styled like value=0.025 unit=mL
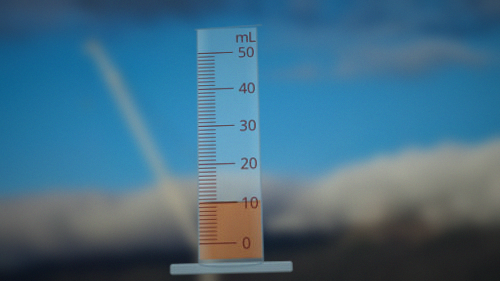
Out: value=10 unit=mL
